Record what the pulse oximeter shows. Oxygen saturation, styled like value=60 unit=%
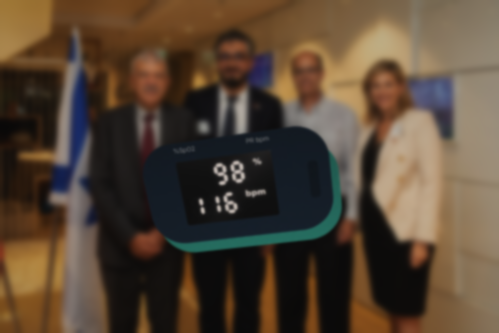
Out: value=98 unit=%
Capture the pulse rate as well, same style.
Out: value=116 unit=bpm
